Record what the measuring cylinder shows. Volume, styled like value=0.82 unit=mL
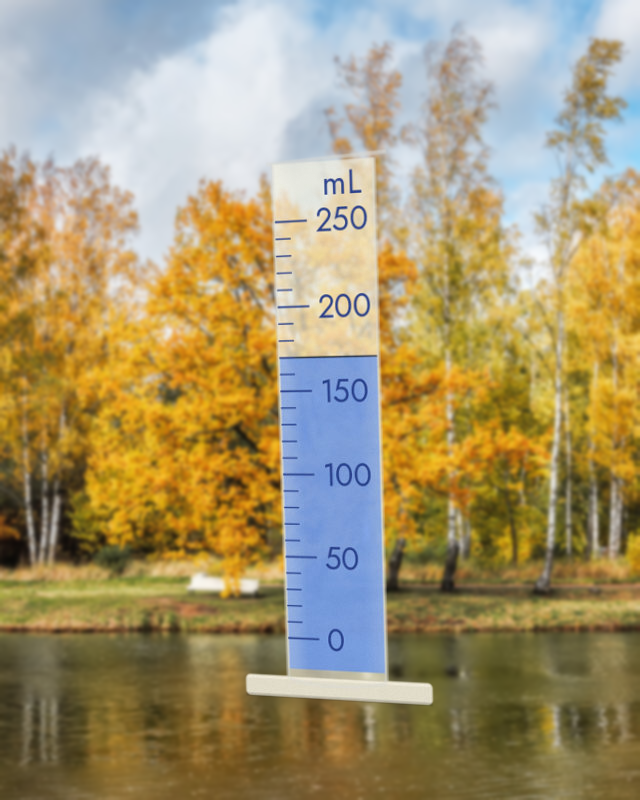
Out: value=170 unit=mL
